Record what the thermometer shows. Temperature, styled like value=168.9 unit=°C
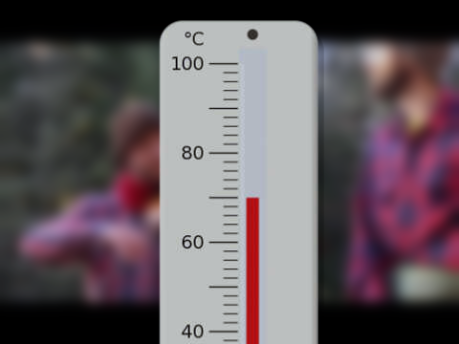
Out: value=70 unit=°C
